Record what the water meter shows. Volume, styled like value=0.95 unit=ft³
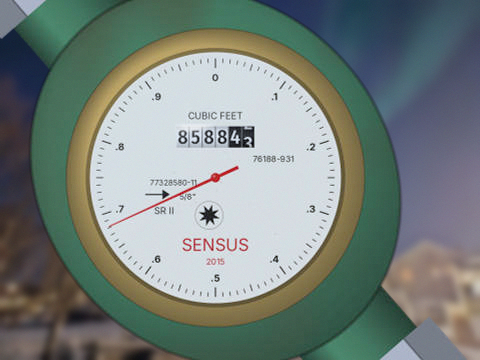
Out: value=858842.68 unit=ft³
